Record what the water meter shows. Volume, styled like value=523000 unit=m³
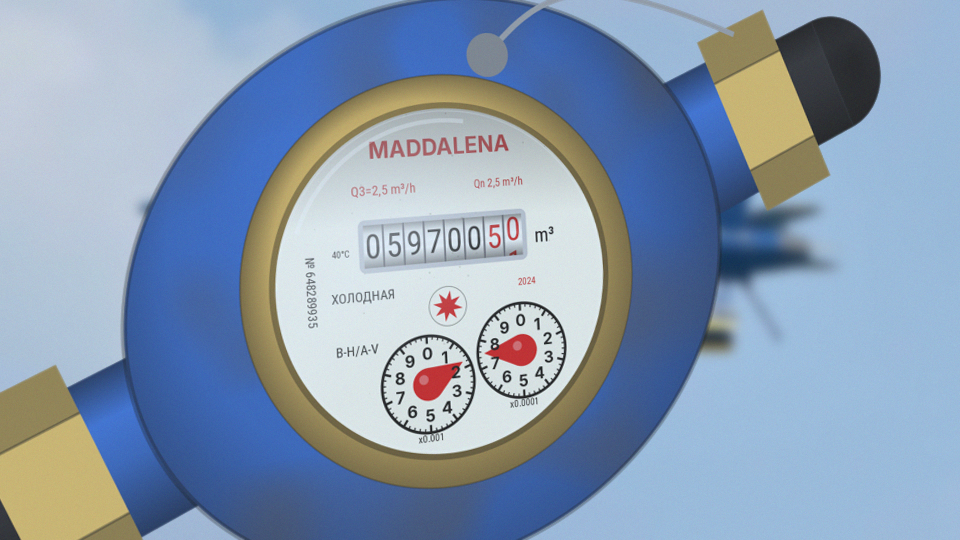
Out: value=59700.5017 unit=m³
